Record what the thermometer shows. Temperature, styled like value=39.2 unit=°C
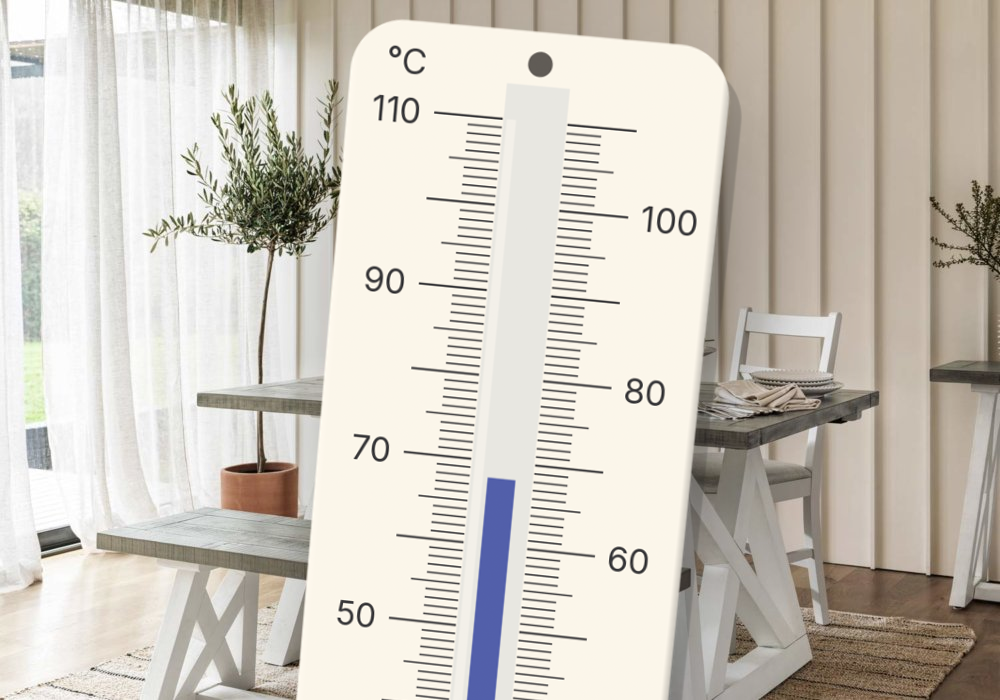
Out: value=68 unit=°C
